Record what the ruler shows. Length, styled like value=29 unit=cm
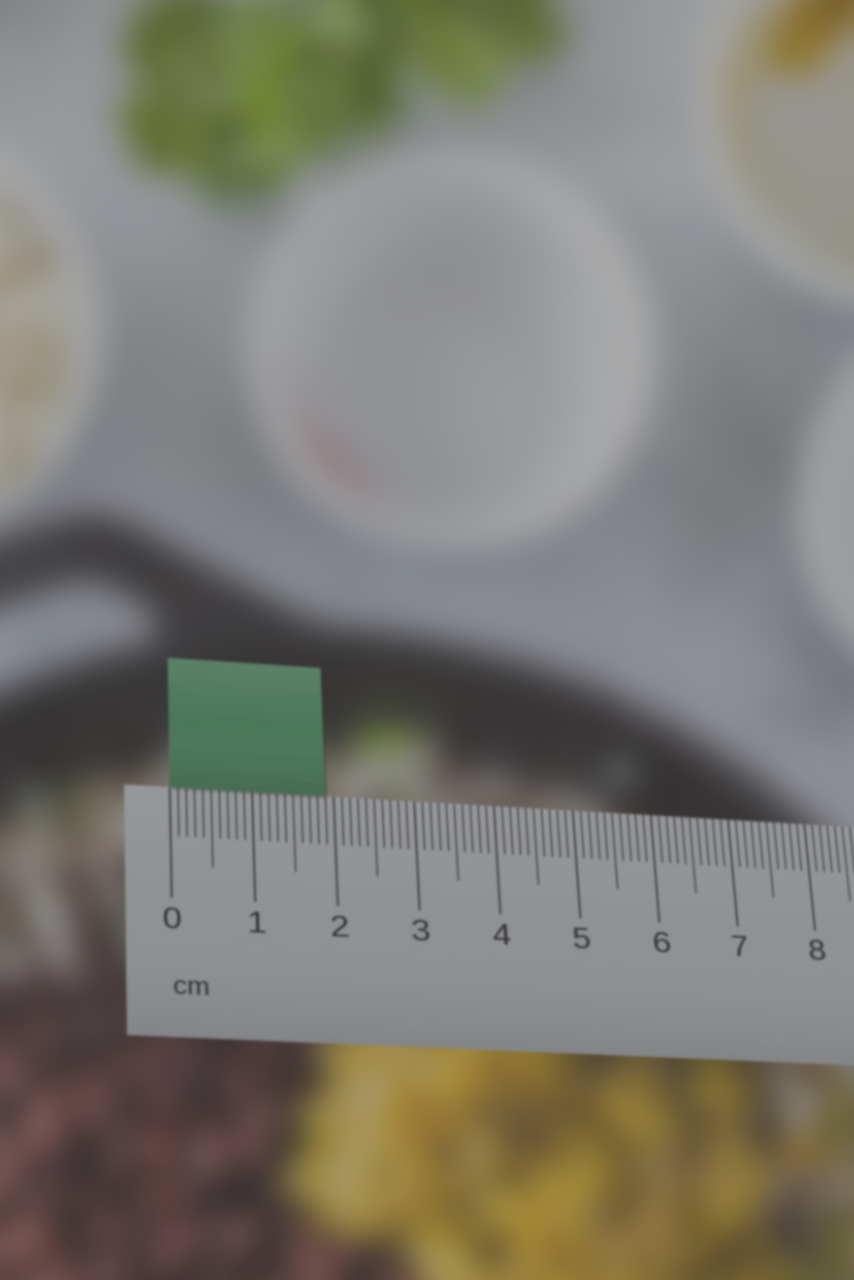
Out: value=1.9 unit=cm
